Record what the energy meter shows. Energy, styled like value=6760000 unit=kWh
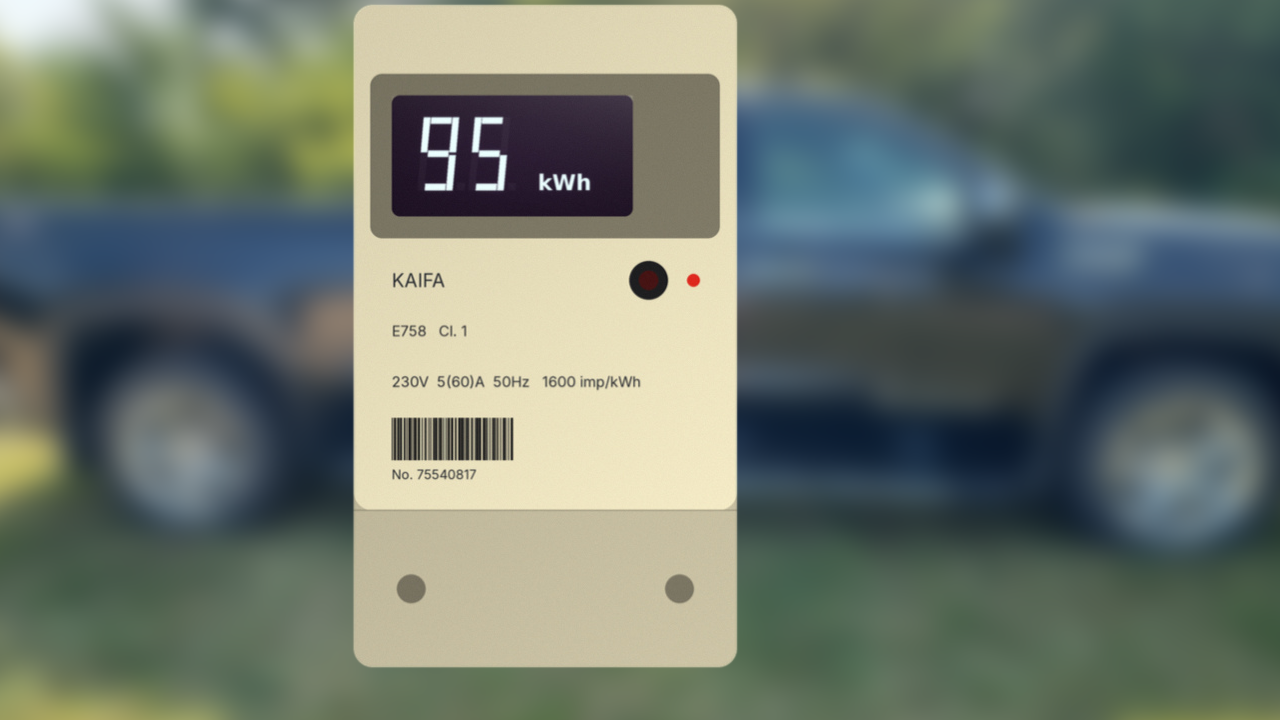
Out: value=95 unit=kWh
